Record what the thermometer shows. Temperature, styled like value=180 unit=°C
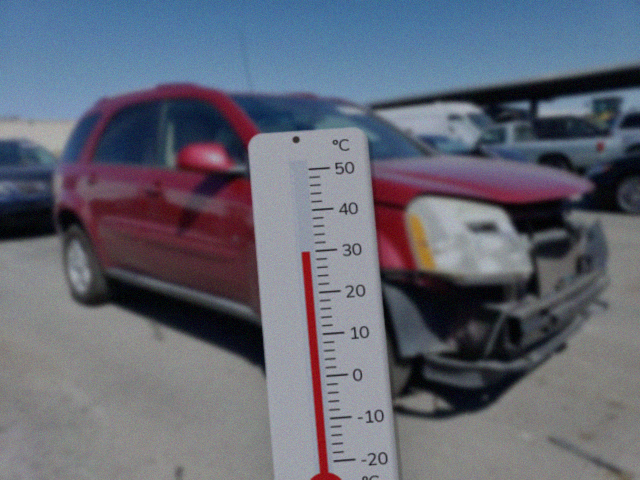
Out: value=30 unit=°C
